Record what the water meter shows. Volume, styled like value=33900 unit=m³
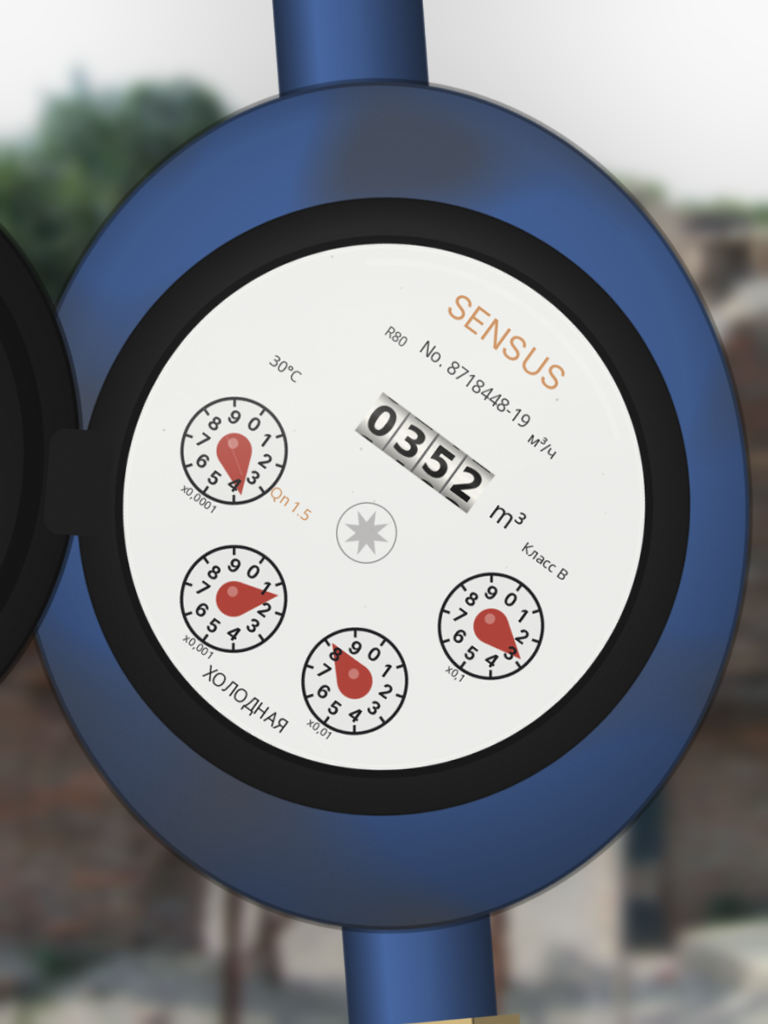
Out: value=352.2813 unit=m³
